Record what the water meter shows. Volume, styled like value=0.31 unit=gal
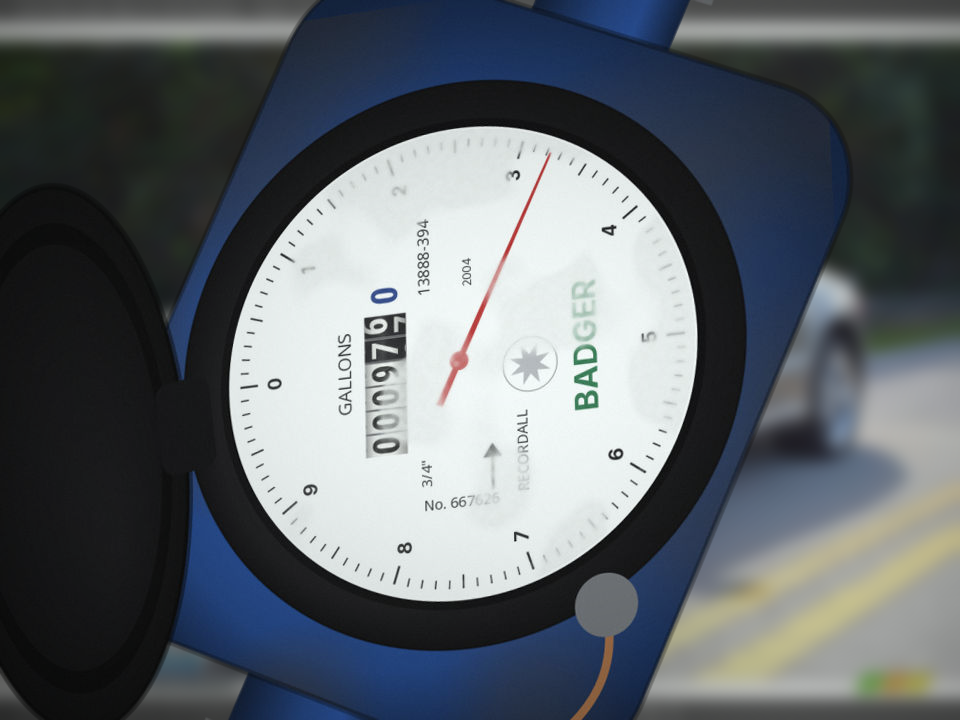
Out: value=9763.2 unit=gal
